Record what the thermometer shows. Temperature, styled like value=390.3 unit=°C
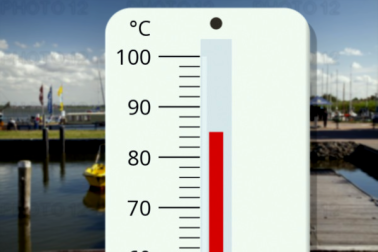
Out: value=85 unit=°C
